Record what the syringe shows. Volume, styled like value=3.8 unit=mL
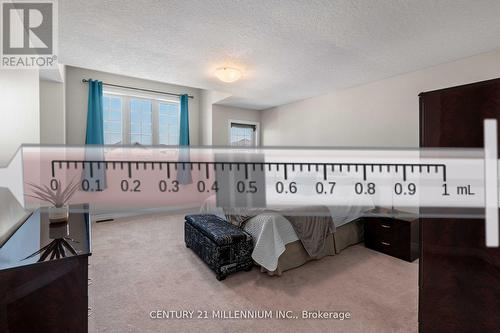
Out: value=0.42 unit=mL
